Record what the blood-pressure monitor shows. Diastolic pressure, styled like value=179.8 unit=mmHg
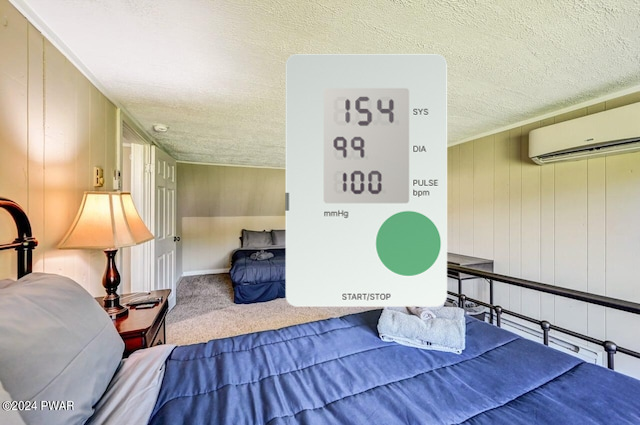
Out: value=99 unit=mmHg
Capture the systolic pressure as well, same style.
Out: value=154 unit=mmHg
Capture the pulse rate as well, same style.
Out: value=100 unit=bpm
